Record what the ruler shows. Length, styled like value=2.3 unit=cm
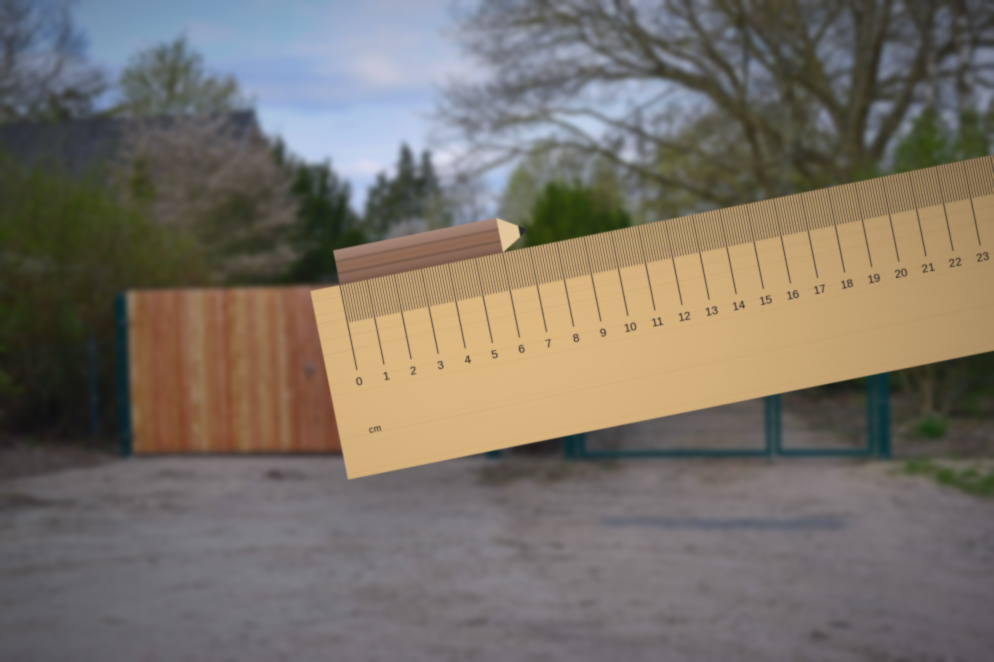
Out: value=7 unit=cm
